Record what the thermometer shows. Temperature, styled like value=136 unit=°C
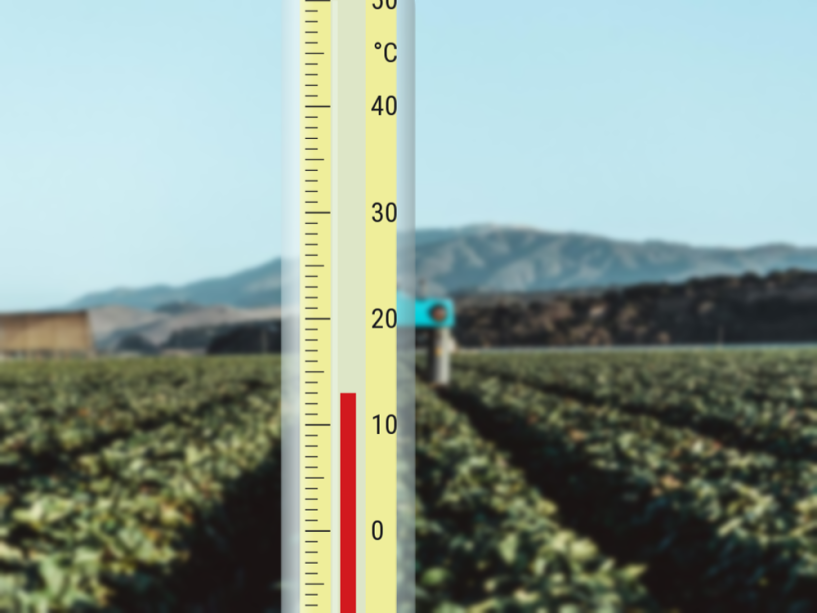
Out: value=13 unit=°C
